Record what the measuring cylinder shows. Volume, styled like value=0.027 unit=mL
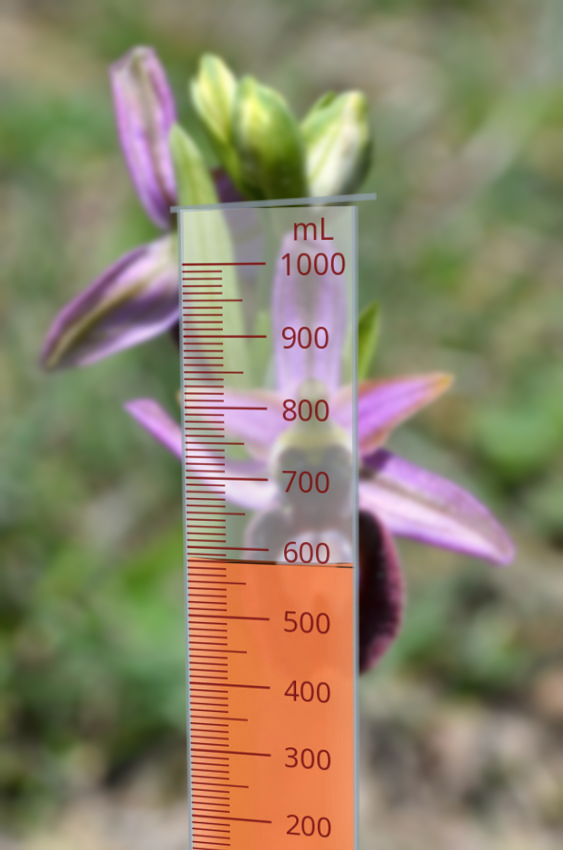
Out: value=580 unit=mL
